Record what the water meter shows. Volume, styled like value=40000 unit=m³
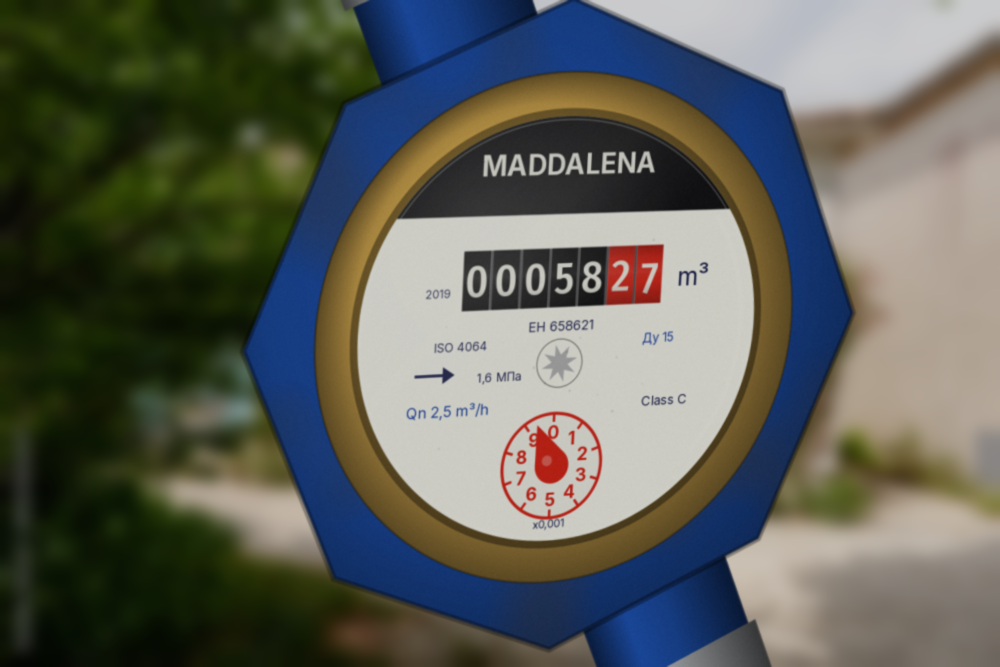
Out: value=58.269 unit=m³
